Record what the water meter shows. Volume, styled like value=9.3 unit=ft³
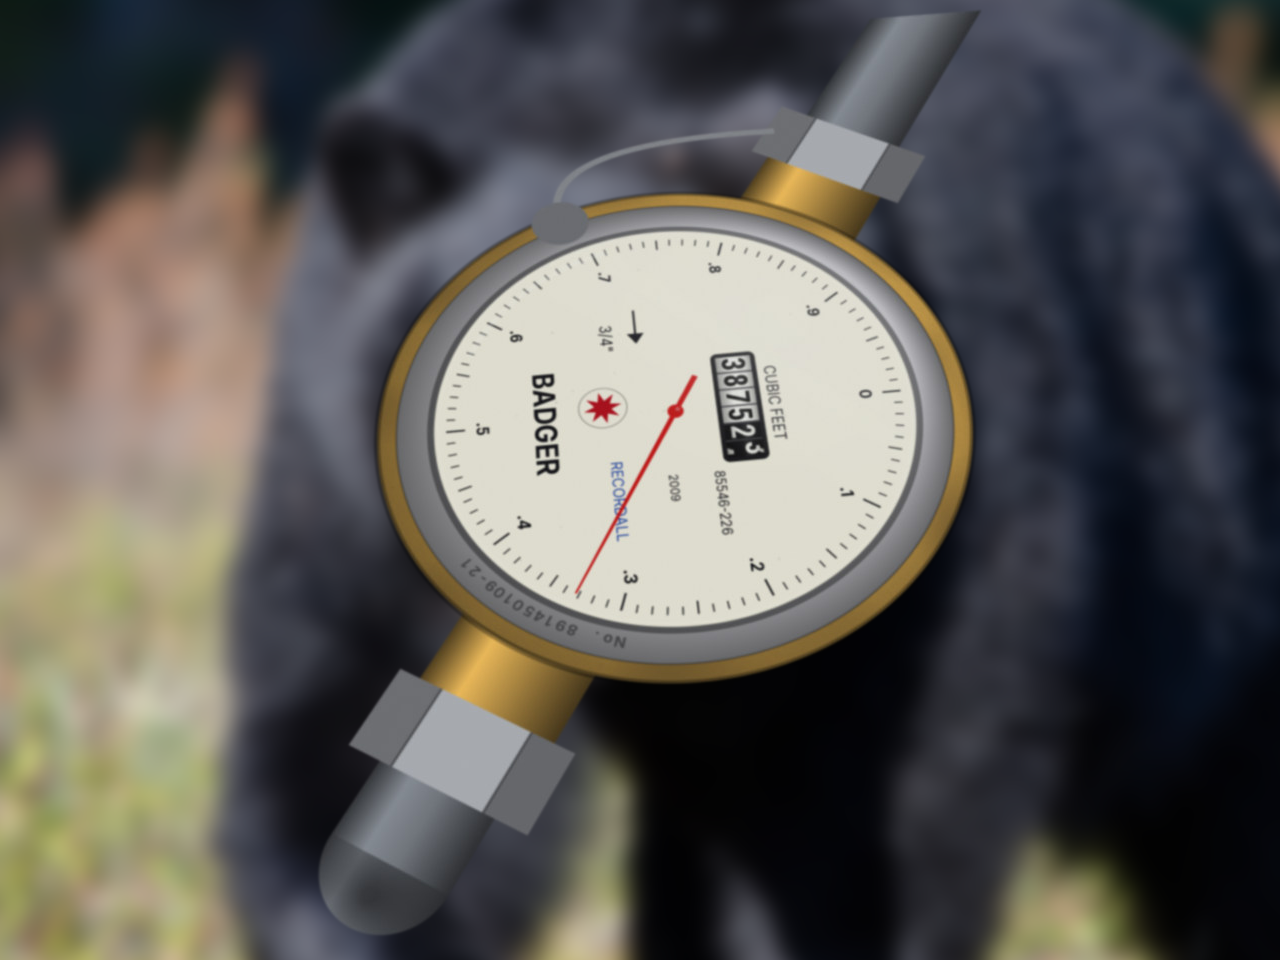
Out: value=387523.33 unit=ft³
